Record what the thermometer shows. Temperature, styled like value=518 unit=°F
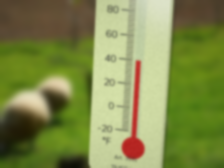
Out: value=40 unit=°F
